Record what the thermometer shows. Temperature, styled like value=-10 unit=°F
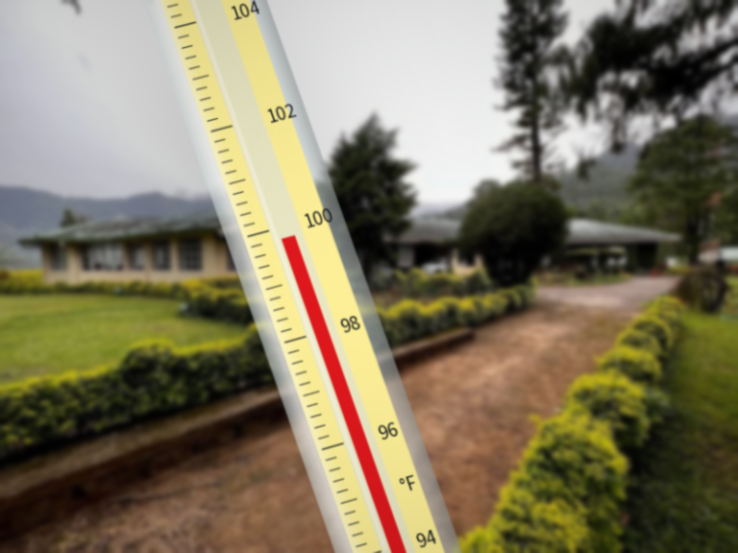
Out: value=99.8 unit=°F
